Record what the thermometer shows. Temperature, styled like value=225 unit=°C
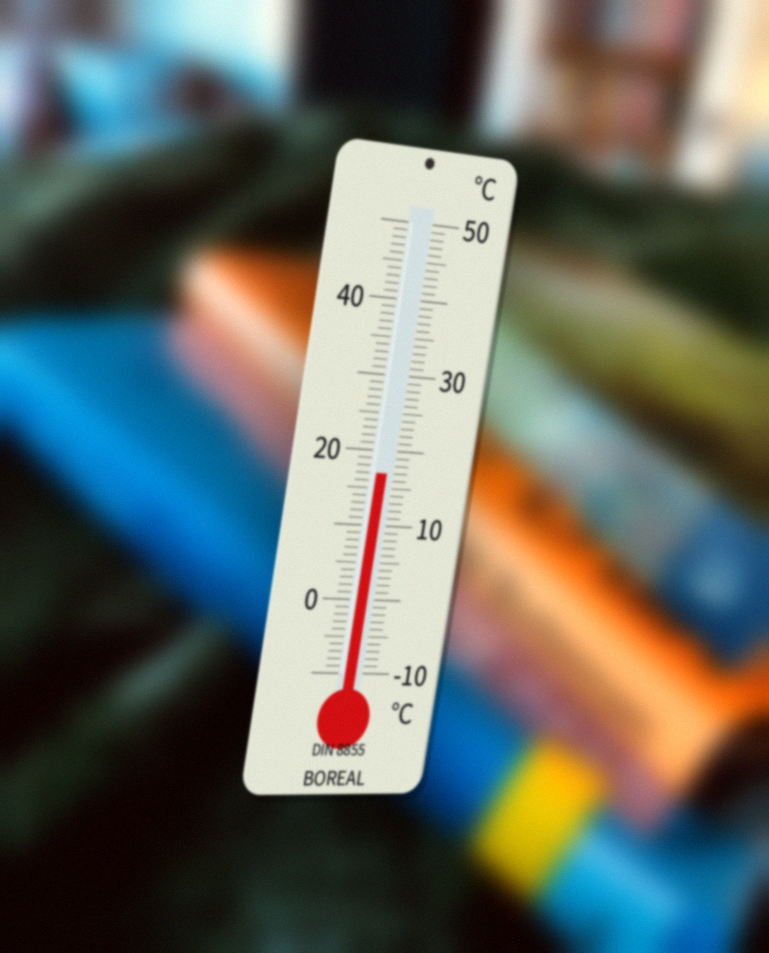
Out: value=17 unit=°C
